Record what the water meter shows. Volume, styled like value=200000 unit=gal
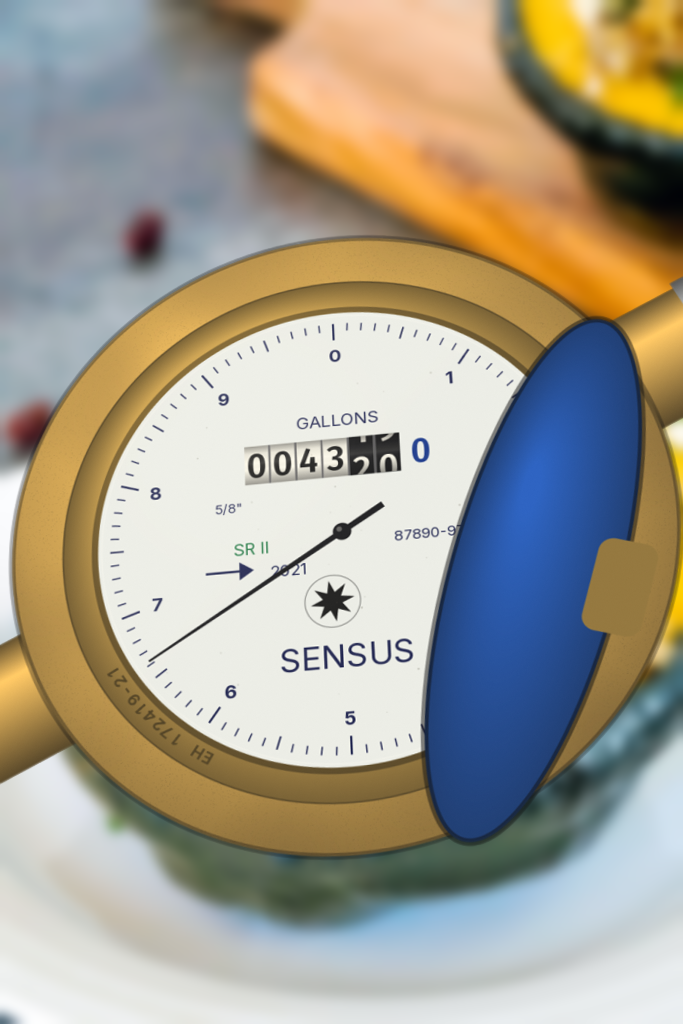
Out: value=43196.6 unit=gal
